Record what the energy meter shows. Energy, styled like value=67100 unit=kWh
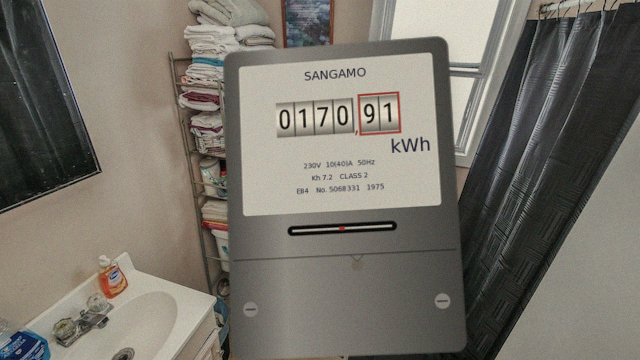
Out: value=170.91 unit=kWh
